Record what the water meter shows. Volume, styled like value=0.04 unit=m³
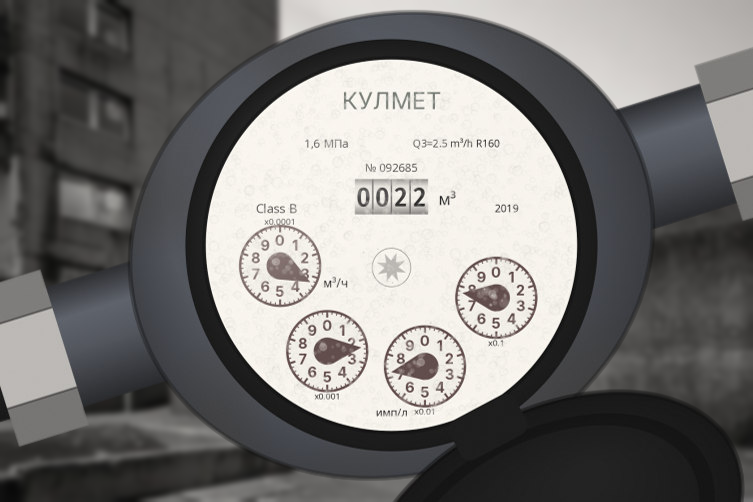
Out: value=22.7723 unit=m³
